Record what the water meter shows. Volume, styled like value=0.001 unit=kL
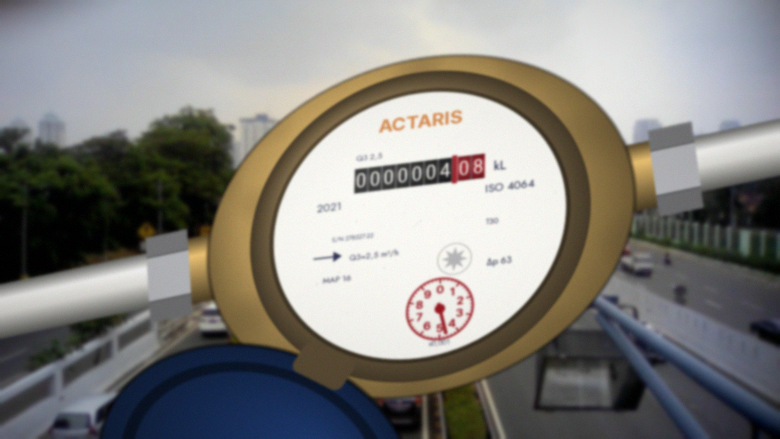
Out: value=4.084 unit=kL
